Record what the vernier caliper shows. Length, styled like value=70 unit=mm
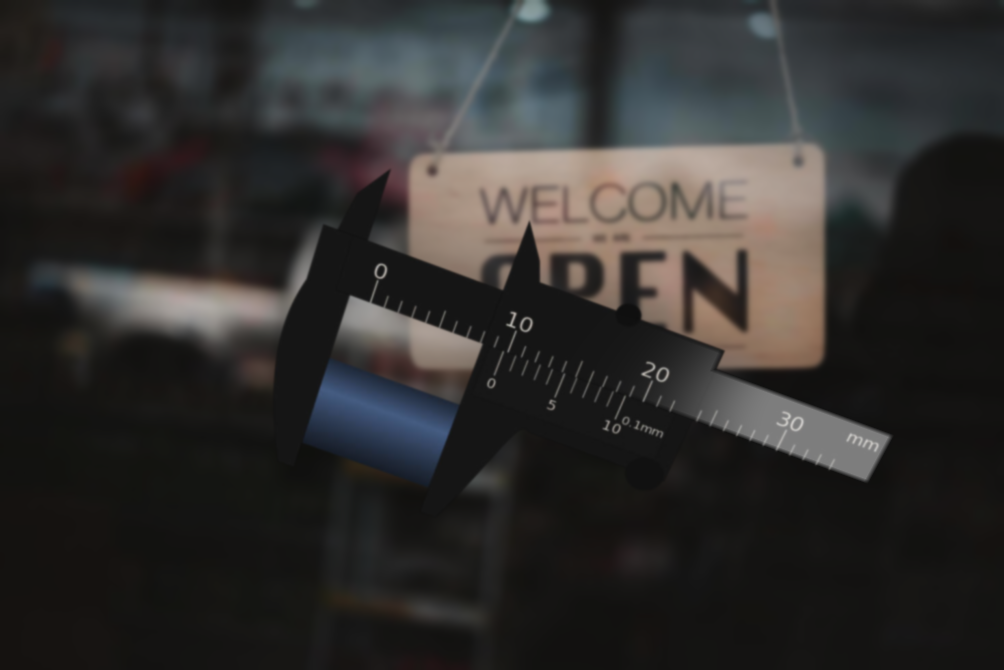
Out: value=9.7 unit=mm
